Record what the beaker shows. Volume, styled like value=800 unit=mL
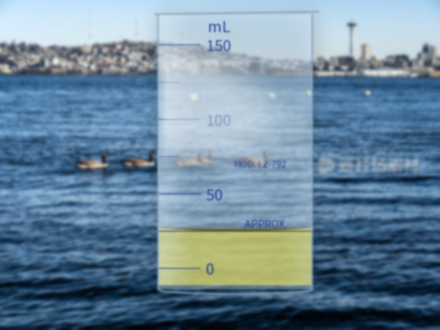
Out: value=25 unit=mL
